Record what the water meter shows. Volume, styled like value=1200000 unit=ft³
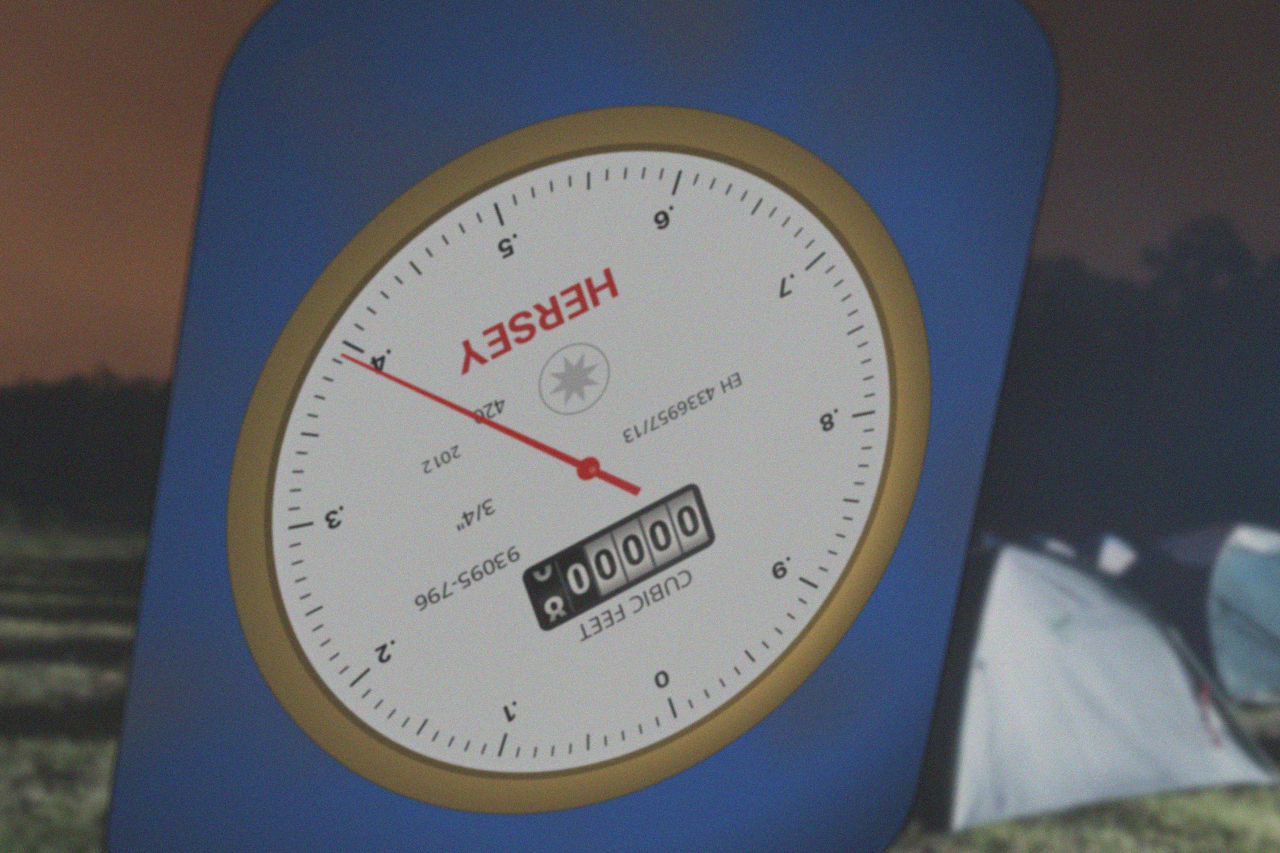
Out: value=8.39 unit=ft³
